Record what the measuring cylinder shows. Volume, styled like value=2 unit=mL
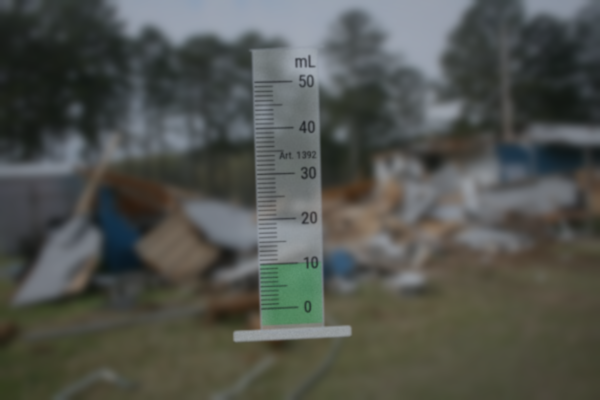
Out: value=10 unit=mL
